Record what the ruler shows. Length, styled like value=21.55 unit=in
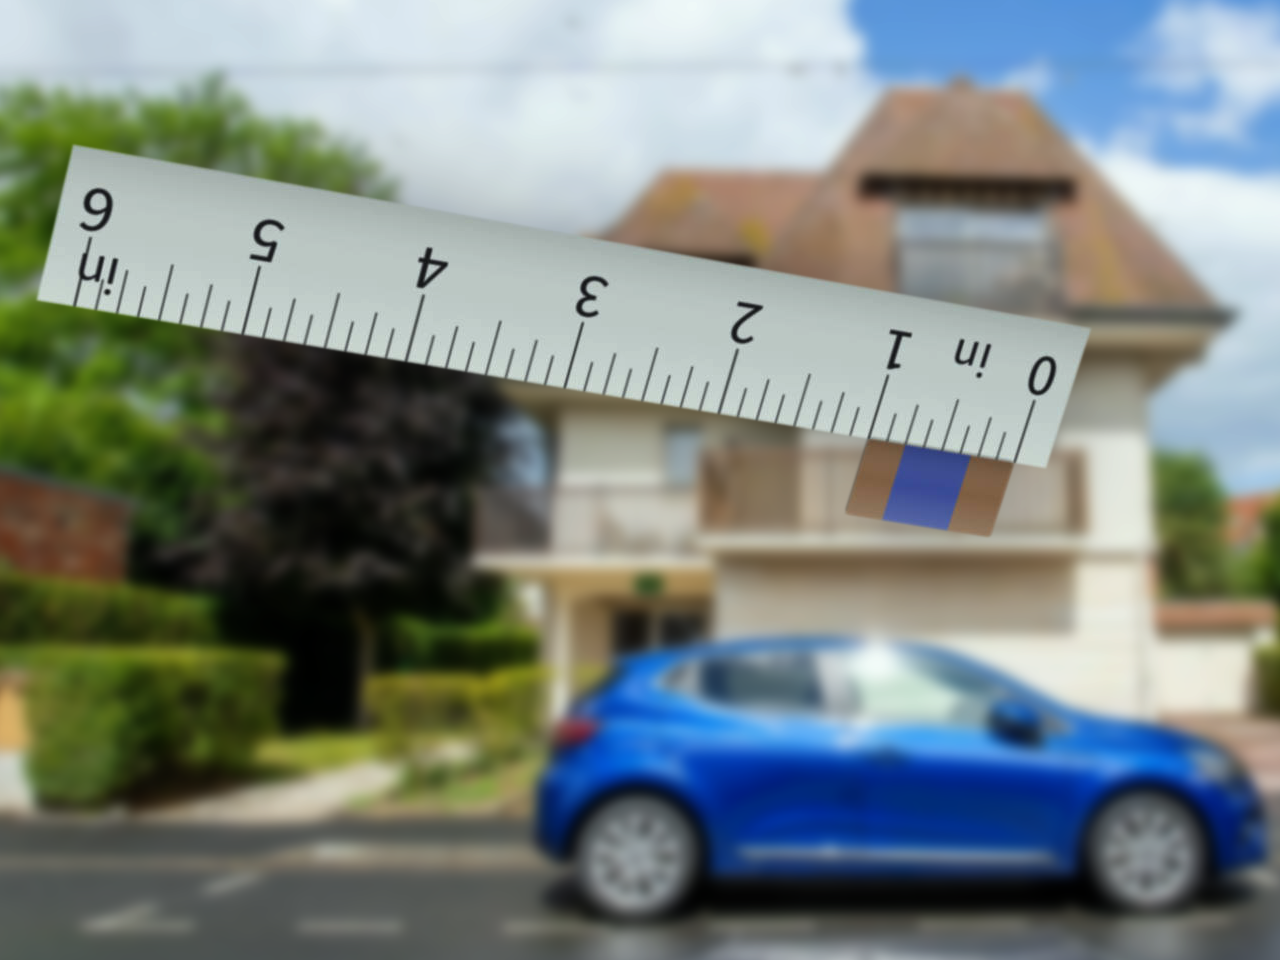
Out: value=1 unit=in
